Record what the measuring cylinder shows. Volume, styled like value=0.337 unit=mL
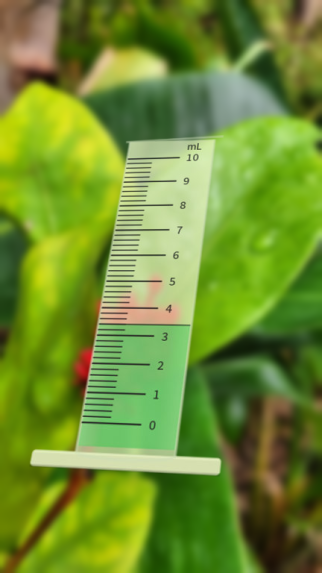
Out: value=3.4 unit=mL
